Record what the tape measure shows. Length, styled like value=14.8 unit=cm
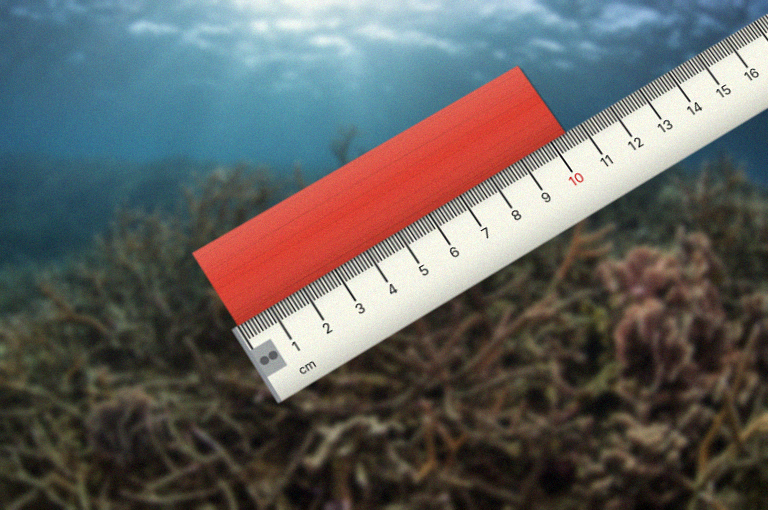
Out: value=10.5 unit=cm
